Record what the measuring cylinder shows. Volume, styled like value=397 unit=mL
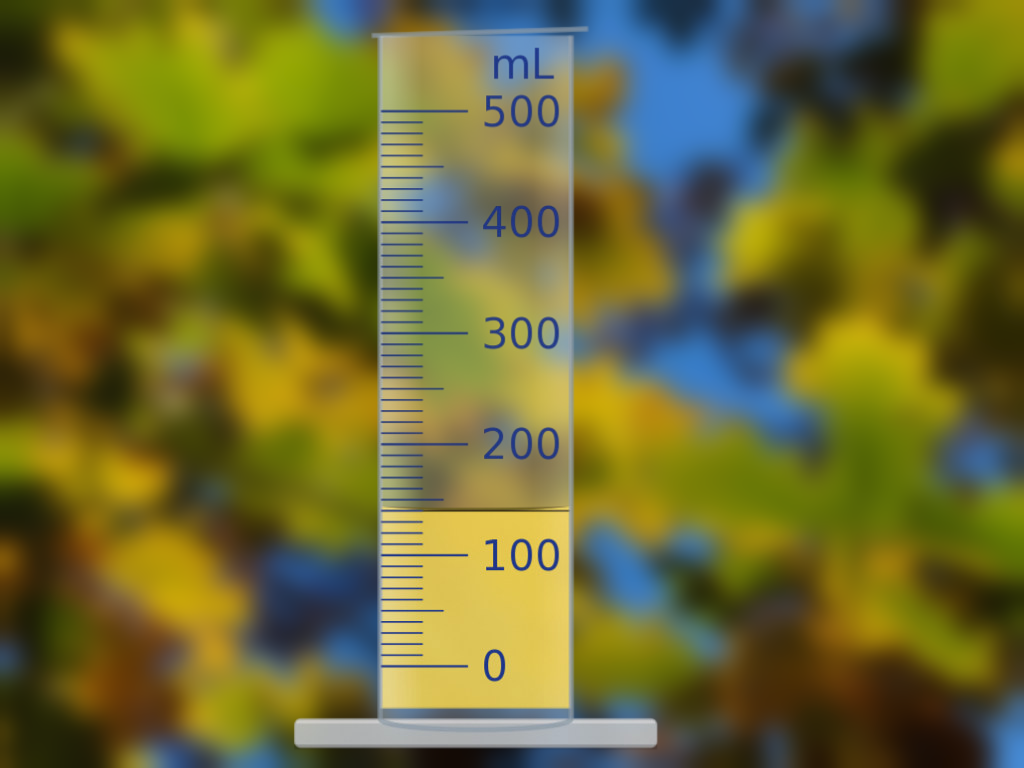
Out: value=140 unit=mL
